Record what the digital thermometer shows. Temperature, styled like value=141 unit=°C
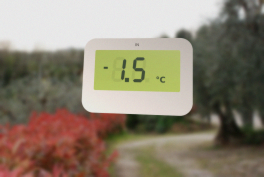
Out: value=-1.5 unit=°C
